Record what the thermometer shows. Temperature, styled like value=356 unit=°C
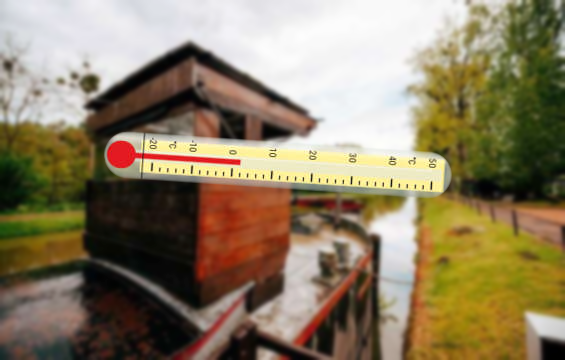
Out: value=2 unit=°C
